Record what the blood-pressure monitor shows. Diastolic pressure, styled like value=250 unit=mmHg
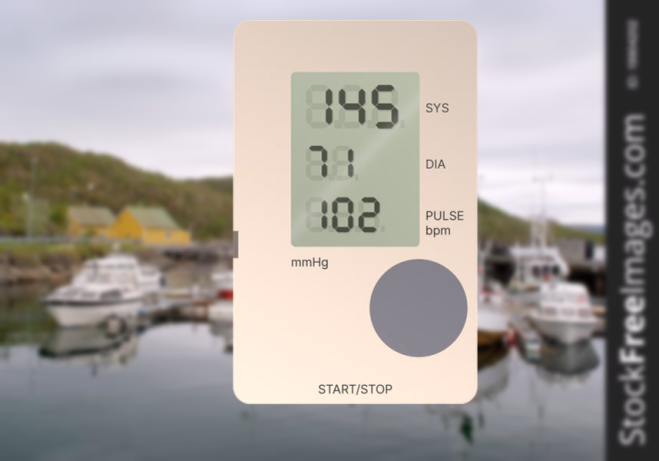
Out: value=71 unit=mmHg
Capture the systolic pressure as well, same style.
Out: value=145 unit=mmHg
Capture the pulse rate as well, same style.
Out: value=102 unit=bpm
